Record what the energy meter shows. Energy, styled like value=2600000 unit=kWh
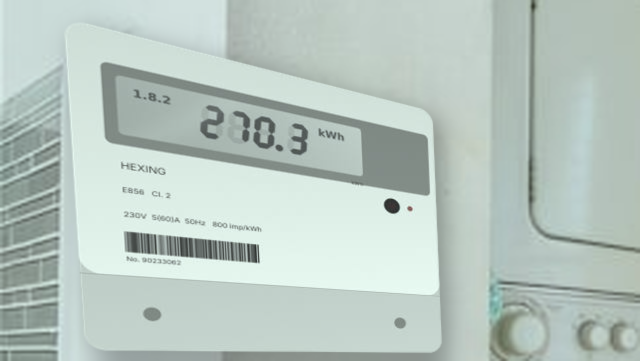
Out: value=270.3 unit=kWh
